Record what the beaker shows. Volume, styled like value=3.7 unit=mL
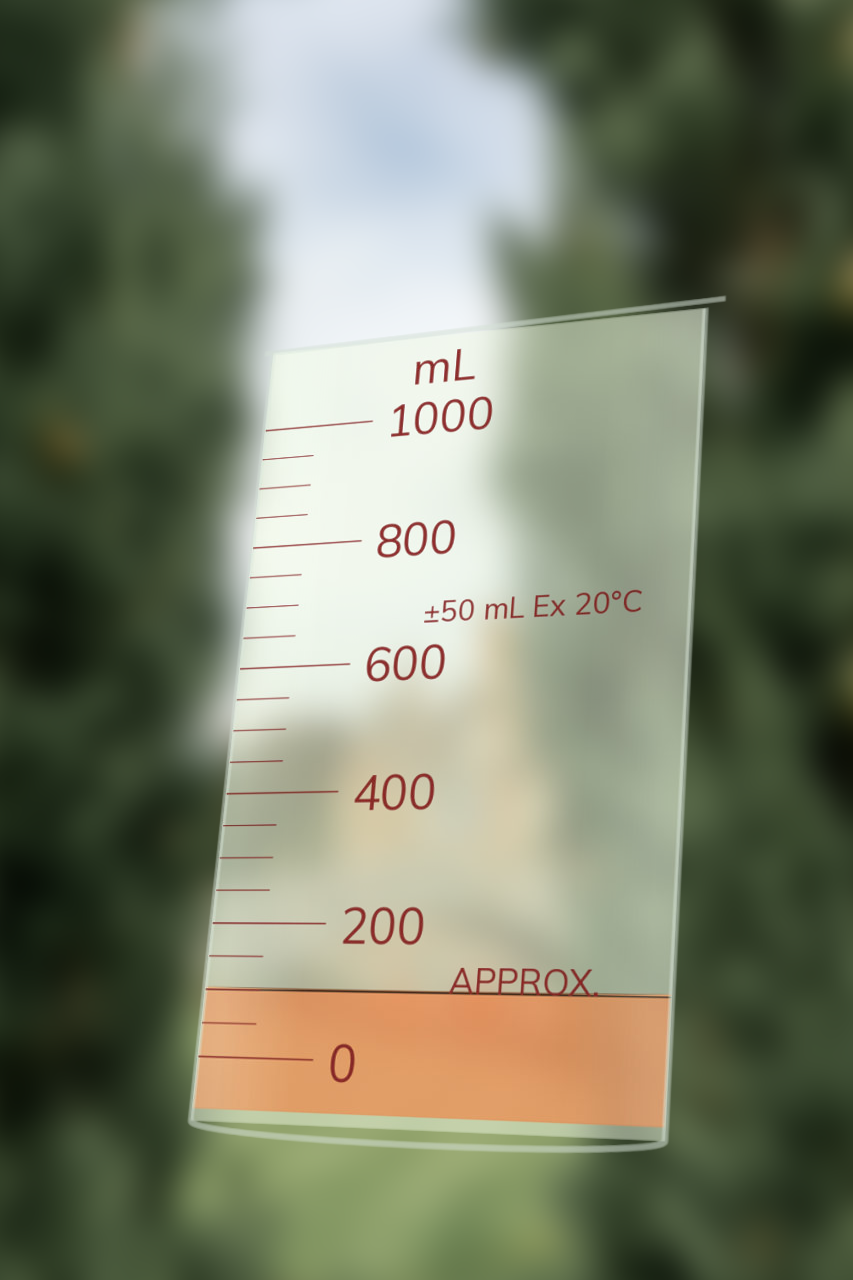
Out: value=100 unit=mL
